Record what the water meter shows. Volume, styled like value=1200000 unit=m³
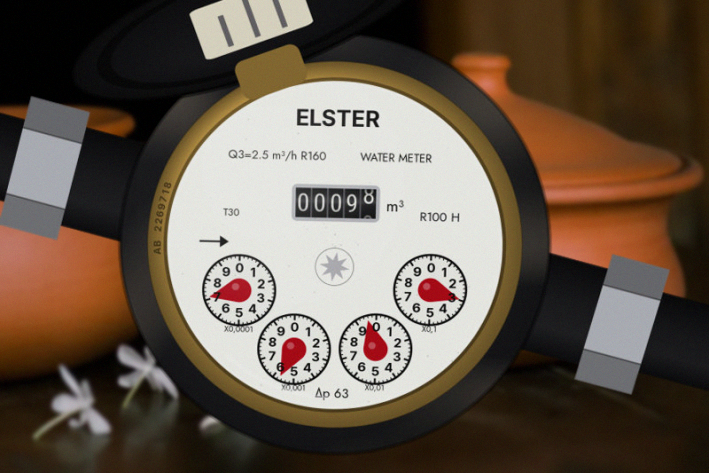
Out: value=98.2957 unit=m³
